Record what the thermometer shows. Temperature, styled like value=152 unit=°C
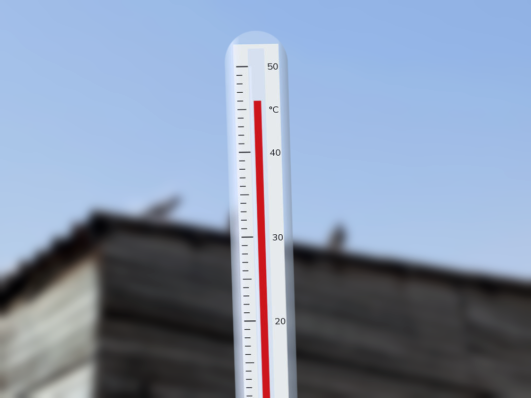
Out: value=46 unit=°C
